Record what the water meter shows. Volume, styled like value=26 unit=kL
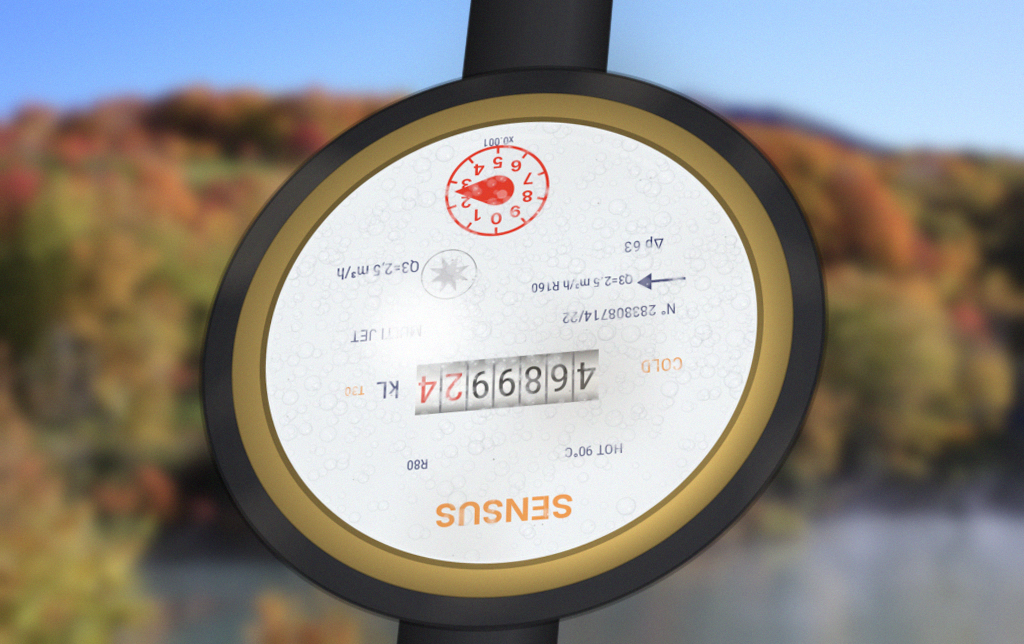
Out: value=46899.242 unit=kL
